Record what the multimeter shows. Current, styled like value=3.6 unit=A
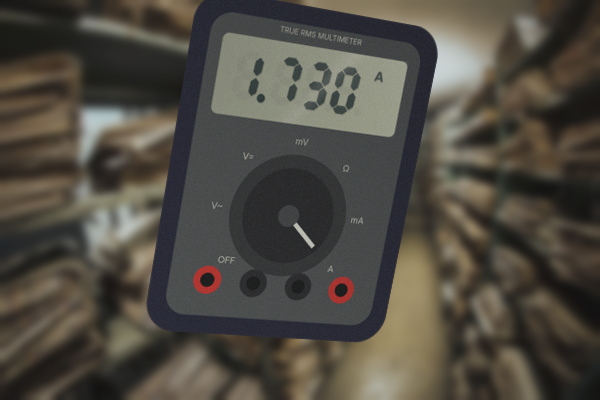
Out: value=1.730 unit=A
